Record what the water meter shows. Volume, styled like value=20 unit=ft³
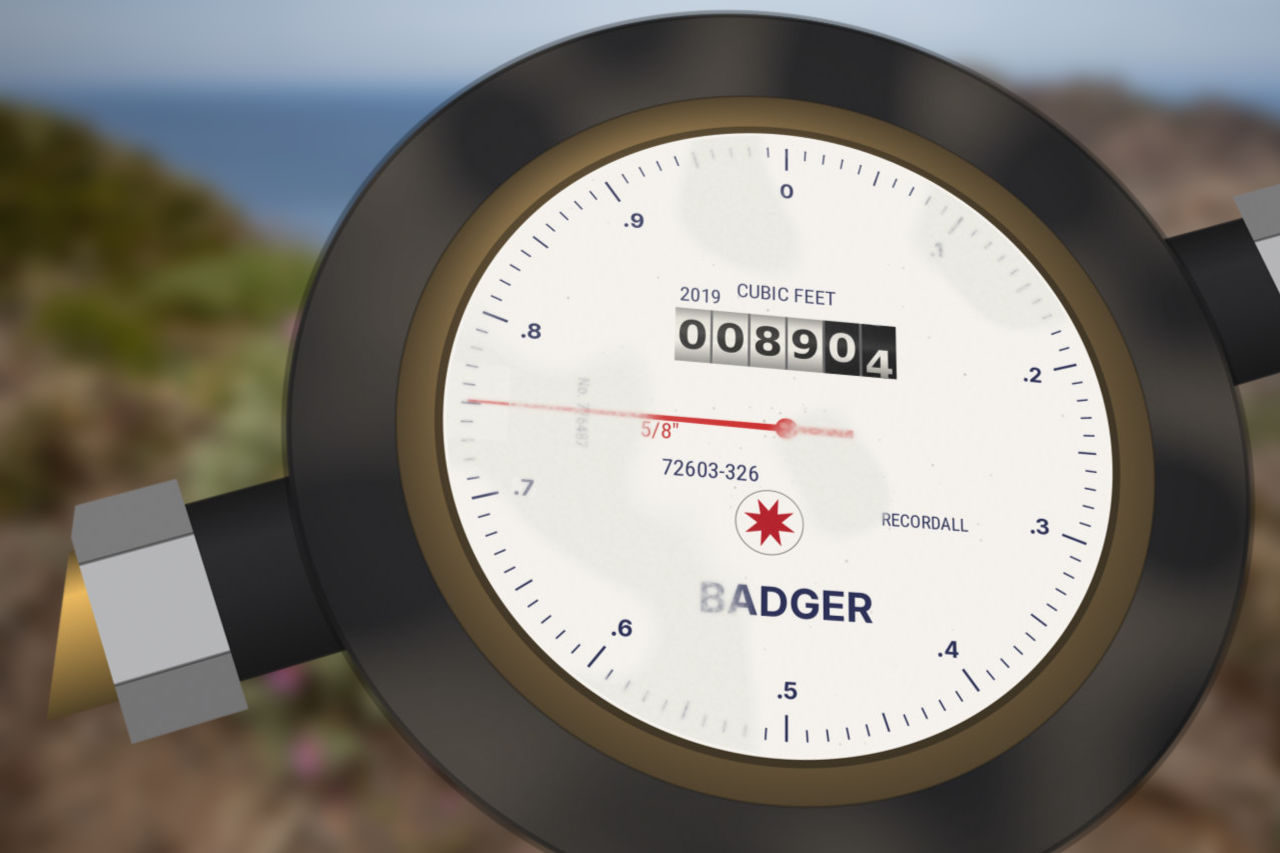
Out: value=8903.75 unit=ft³
